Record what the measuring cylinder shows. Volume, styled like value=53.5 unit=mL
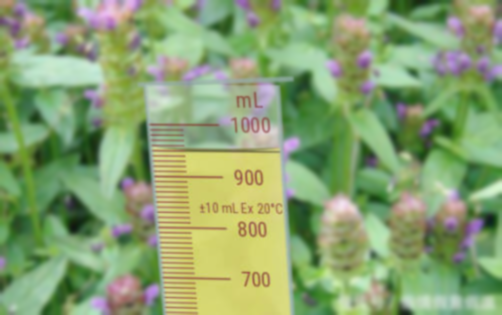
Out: value=950 unit=mL
